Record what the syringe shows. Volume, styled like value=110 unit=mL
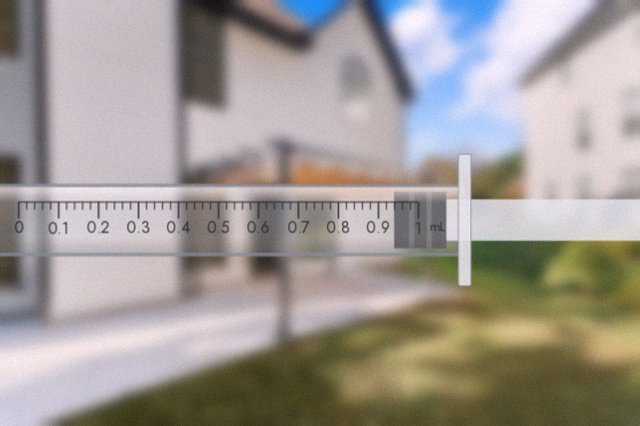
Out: value=0.94 unit=mL
